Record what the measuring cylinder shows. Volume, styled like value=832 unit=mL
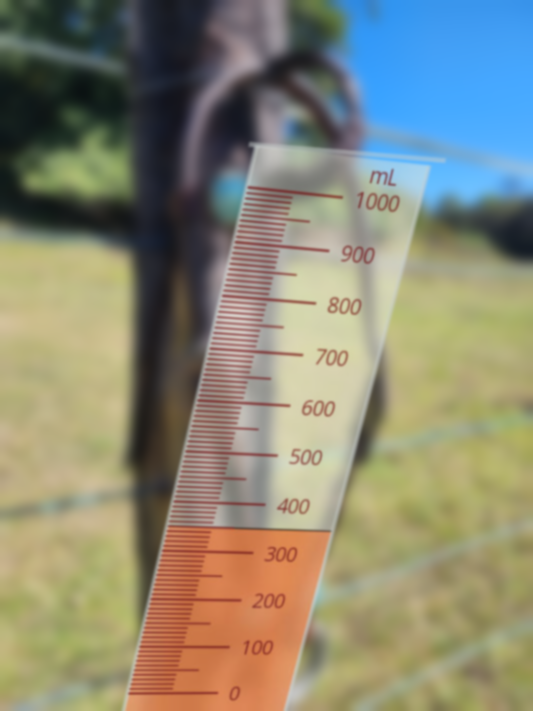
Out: value=350 unit=mL
